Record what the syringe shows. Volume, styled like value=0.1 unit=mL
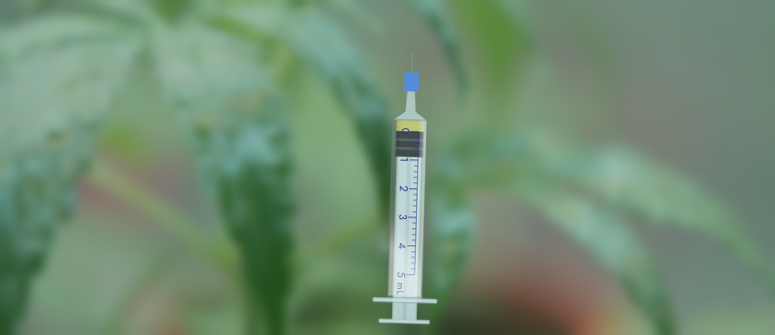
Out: value=0 unit=mL
